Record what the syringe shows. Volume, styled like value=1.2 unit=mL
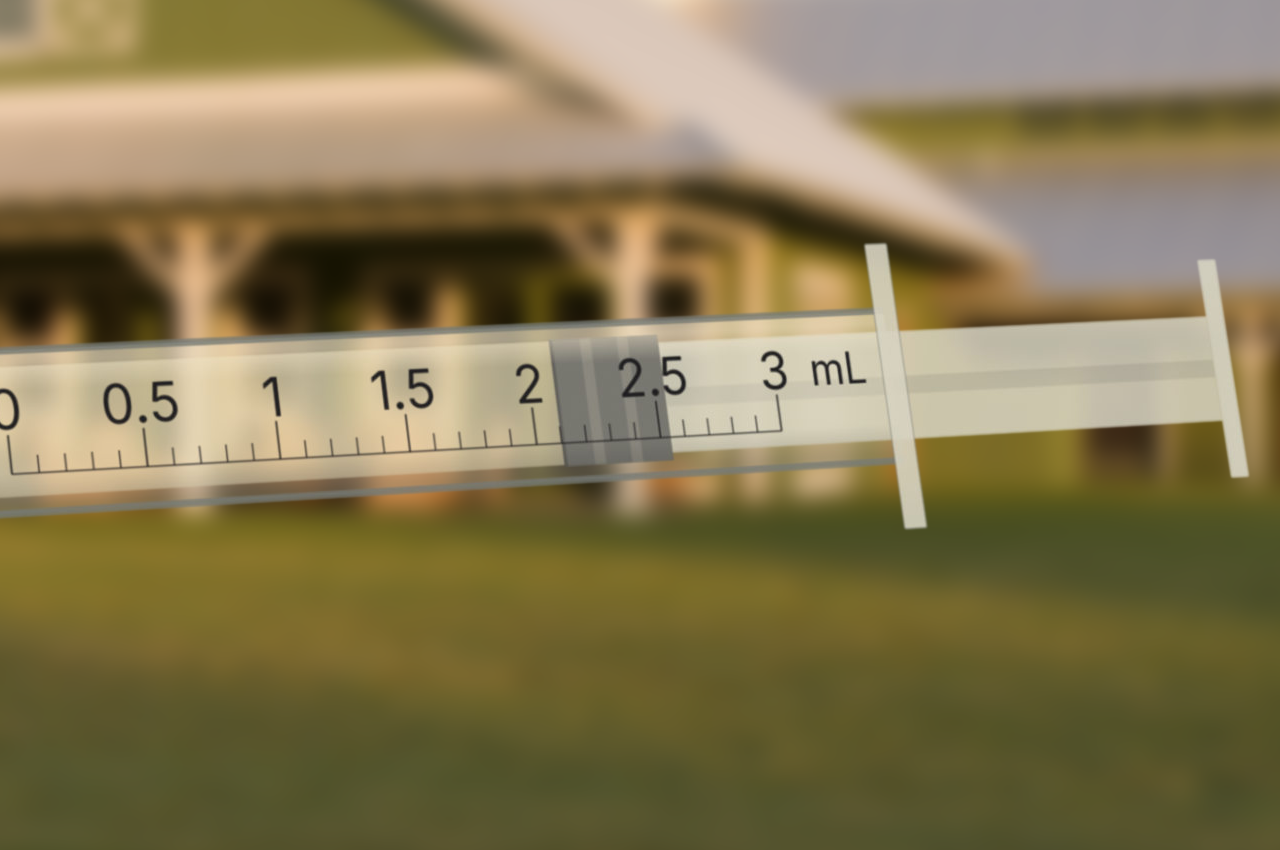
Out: value=2.1 unit=mL
